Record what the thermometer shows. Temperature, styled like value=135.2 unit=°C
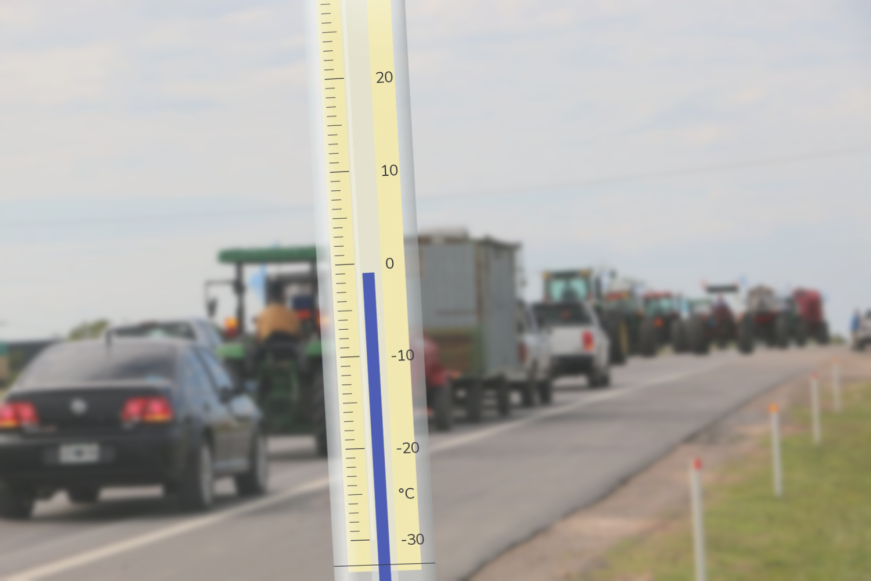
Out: value=-1 unit=°C
